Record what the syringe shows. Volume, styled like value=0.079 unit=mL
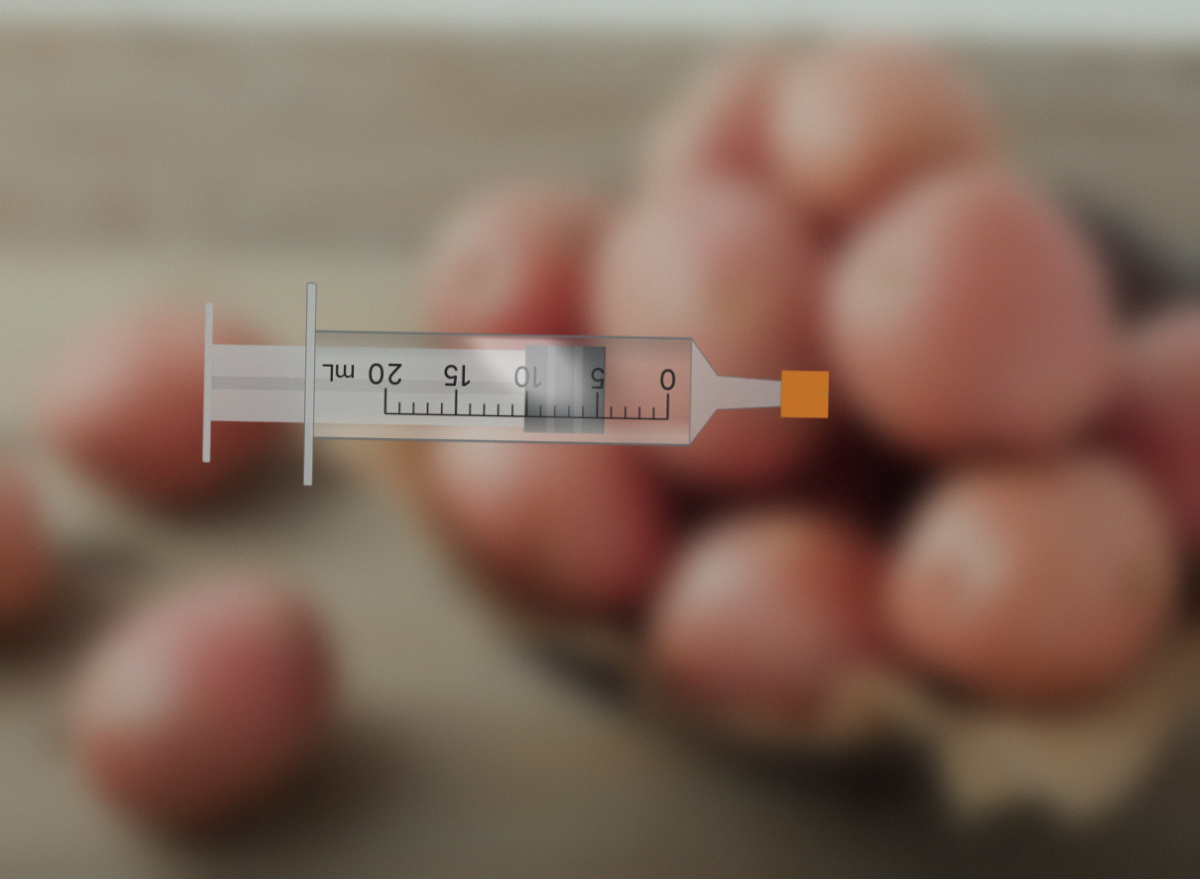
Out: value=4.5 unit=mL
